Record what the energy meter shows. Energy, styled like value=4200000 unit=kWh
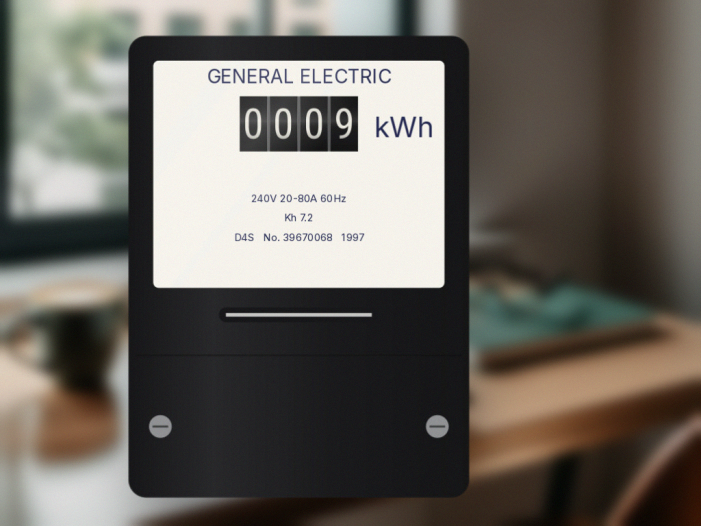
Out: value=9 unit=kWh
